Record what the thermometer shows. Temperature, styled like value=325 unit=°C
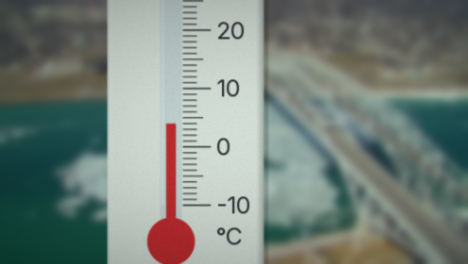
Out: value=4 unit=°C
